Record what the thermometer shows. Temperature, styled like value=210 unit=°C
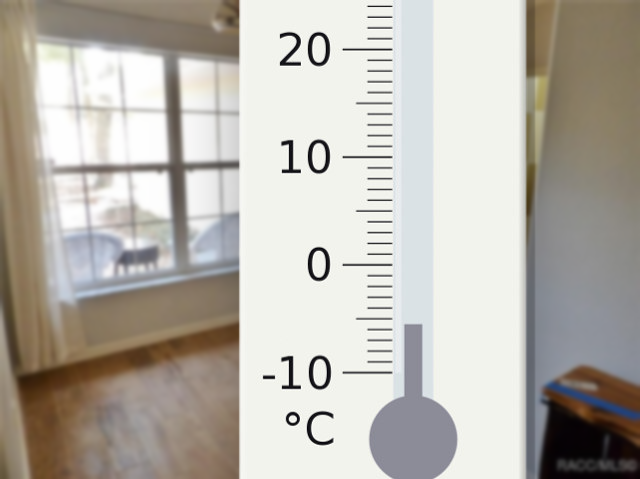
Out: value=-5.5 unit=°C
